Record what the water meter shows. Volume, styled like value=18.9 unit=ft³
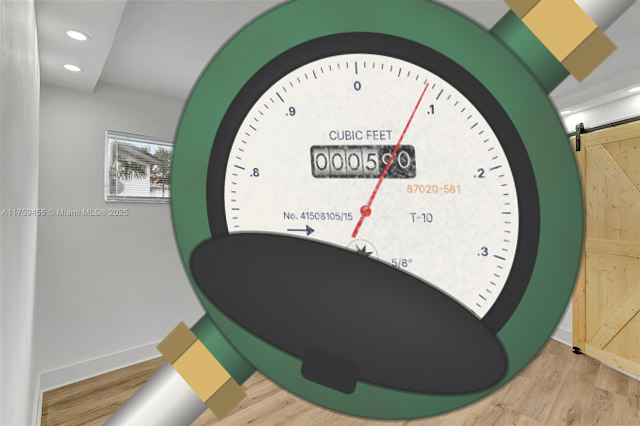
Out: value=590.08 unit=ft³
